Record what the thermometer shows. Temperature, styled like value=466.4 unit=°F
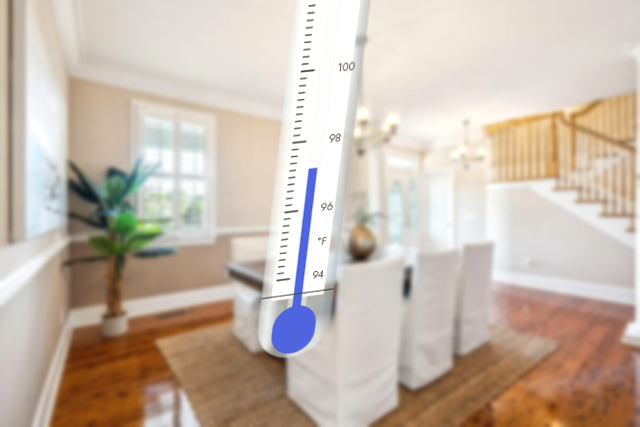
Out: value=97.2 unit=°F
